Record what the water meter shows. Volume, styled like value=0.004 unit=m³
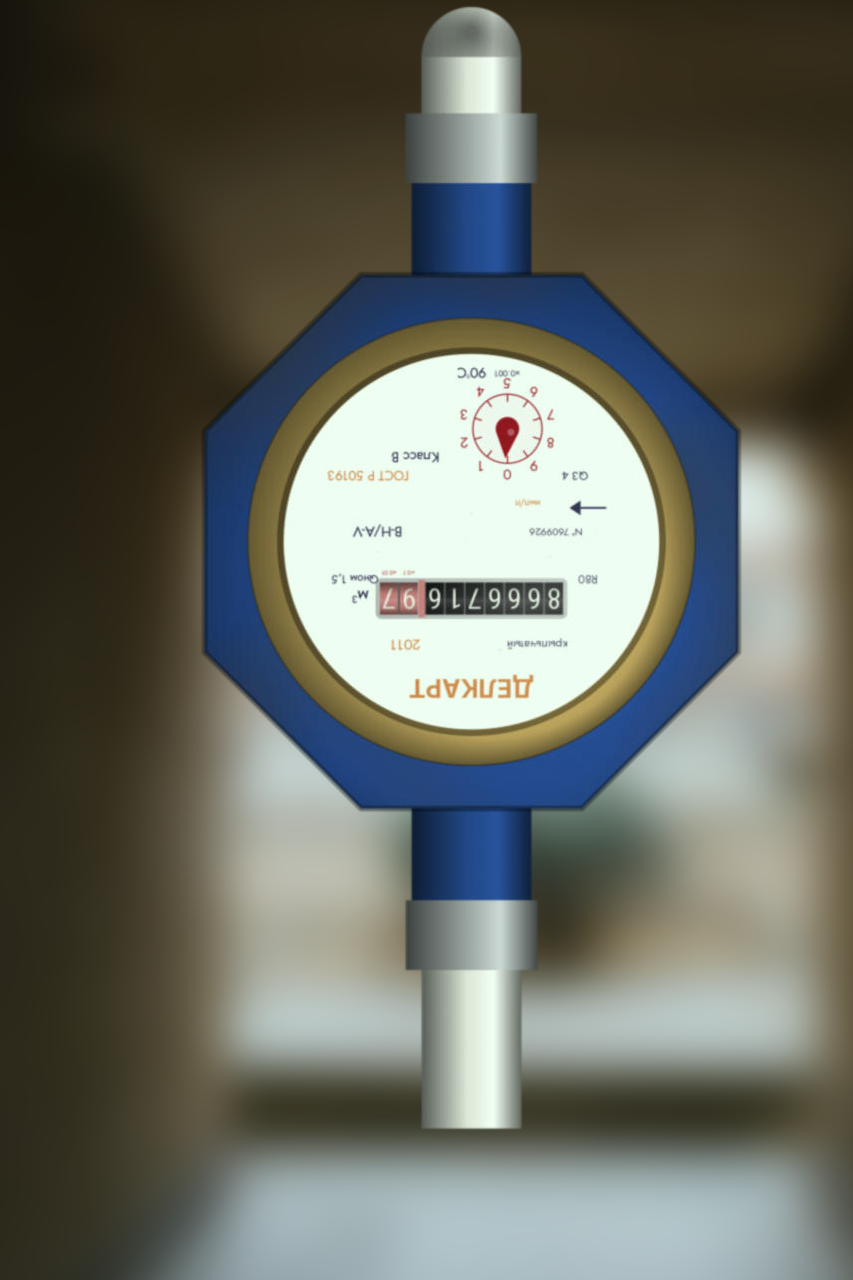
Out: value=8666716.970 unit=m³
